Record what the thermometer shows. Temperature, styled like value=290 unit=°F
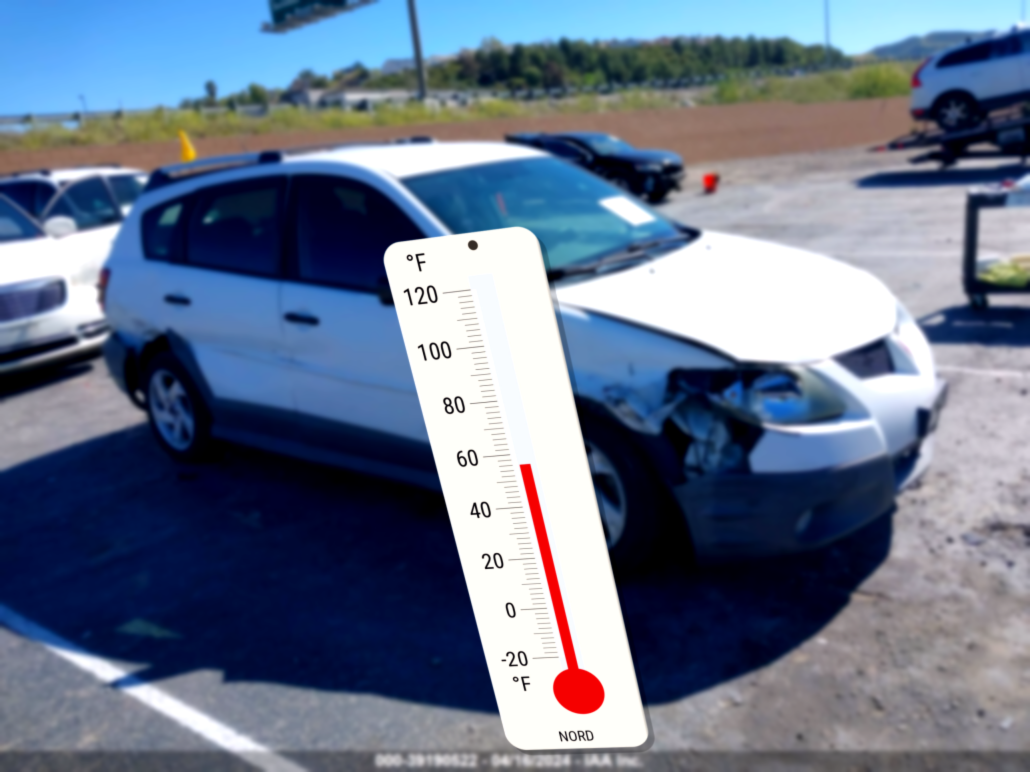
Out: value=56 unit=°F
